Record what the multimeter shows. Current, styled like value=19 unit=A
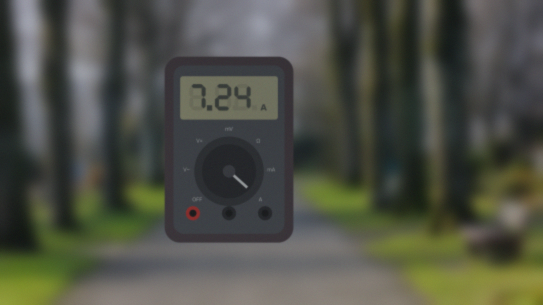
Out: value=7.24 unit=A
